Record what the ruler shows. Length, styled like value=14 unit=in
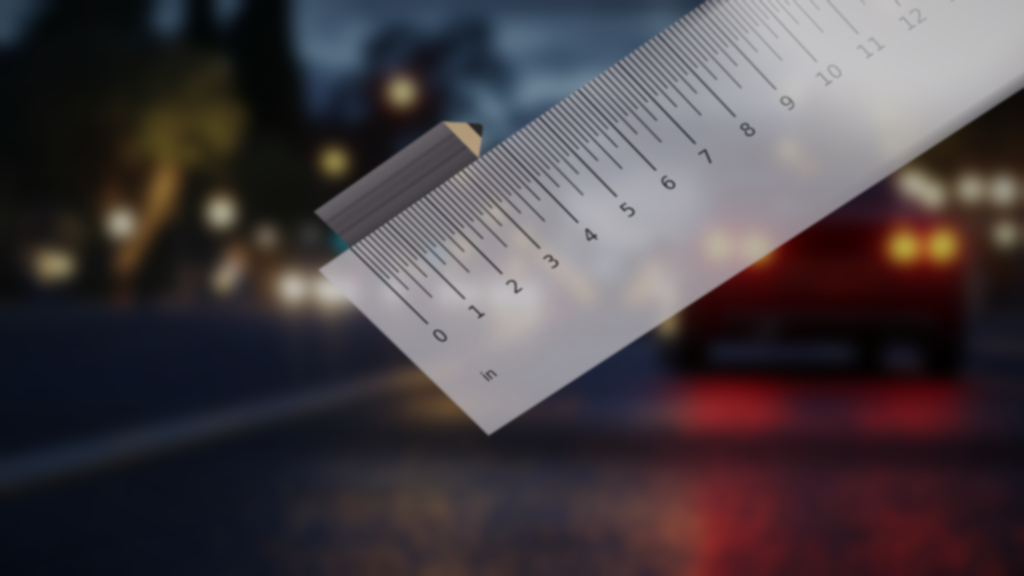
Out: value=4 unit=in
